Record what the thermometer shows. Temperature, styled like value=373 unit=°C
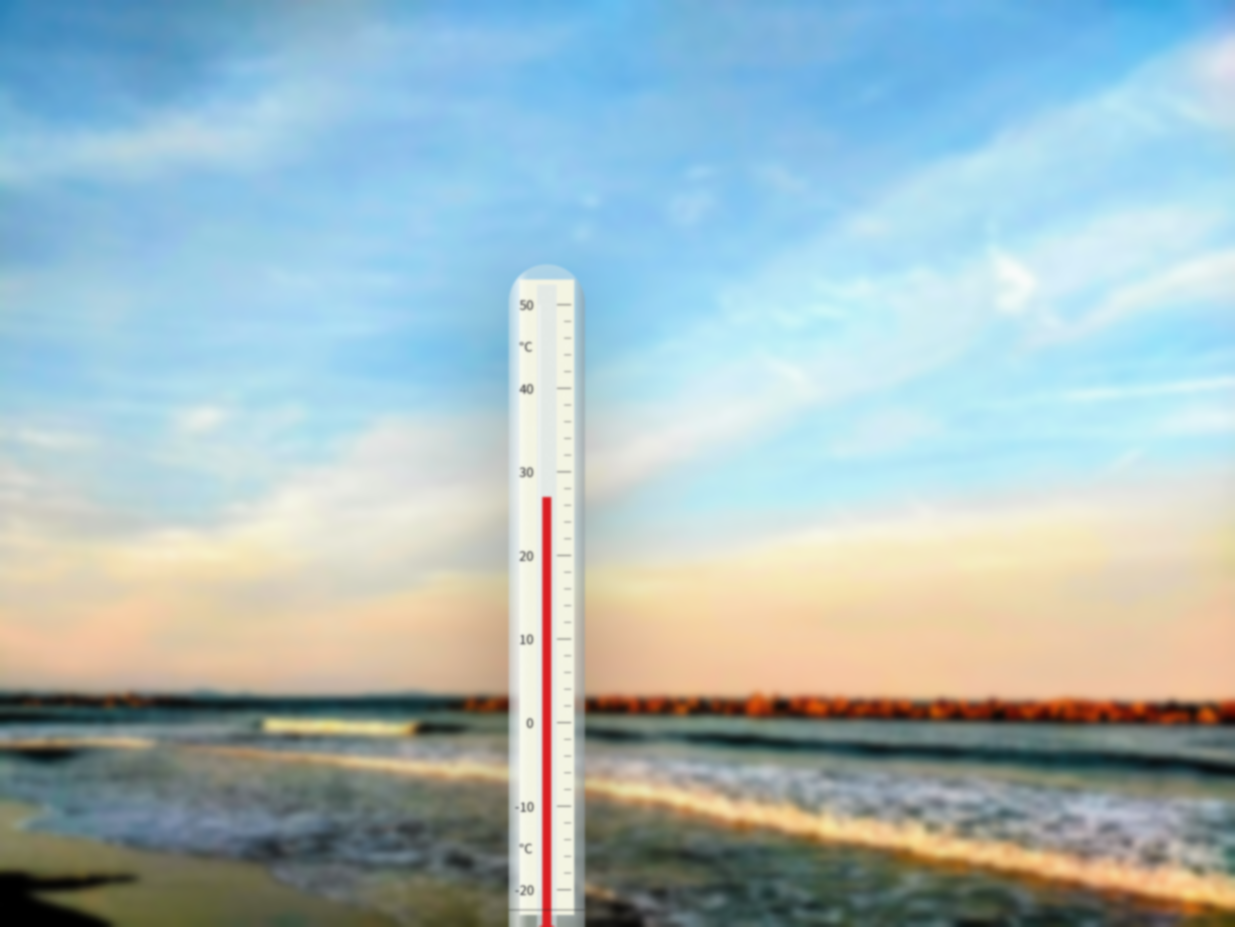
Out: value=27 unit=°C
